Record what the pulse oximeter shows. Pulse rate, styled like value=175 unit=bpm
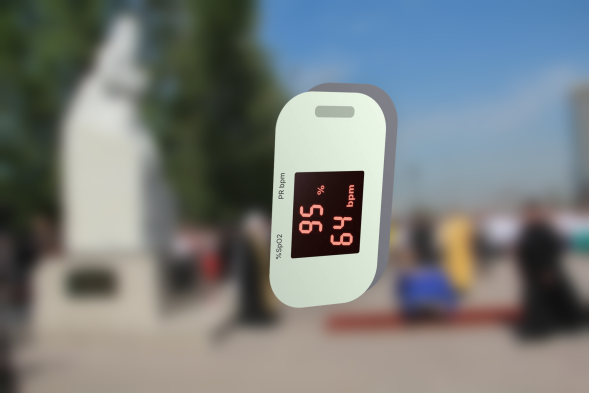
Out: value=64 unit=bpm
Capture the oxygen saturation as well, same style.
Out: value=95 unit=%
